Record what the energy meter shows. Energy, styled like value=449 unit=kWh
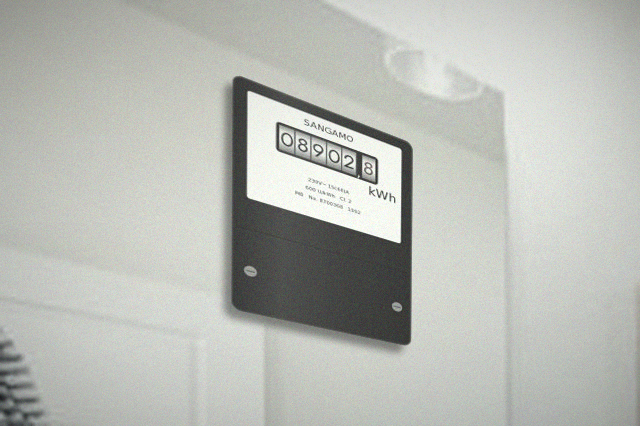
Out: value=8902.8 unit=kWh
